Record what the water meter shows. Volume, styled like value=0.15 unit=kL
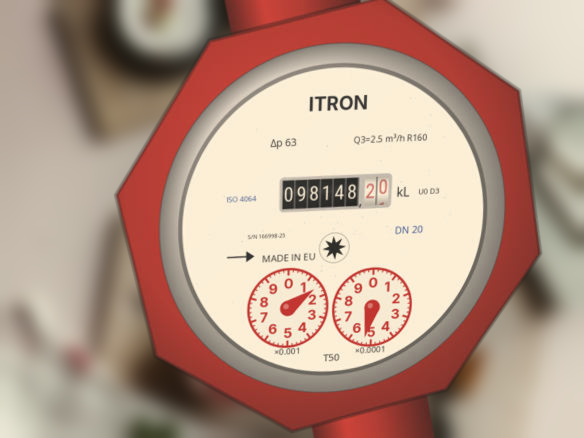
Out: value=98148.2015 unit=kL
